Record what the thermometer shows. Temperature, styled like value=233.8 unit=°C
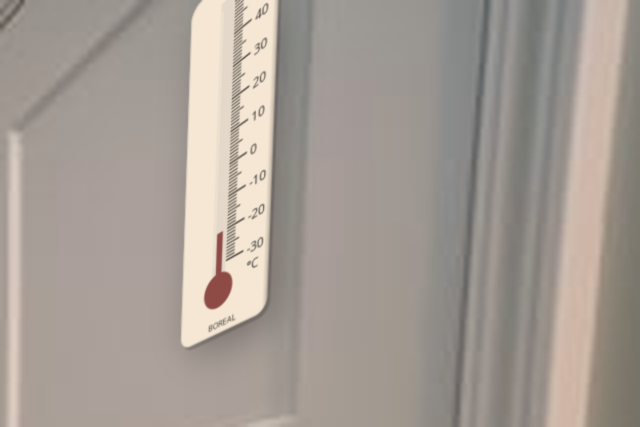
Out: value=-20 unit=°C
